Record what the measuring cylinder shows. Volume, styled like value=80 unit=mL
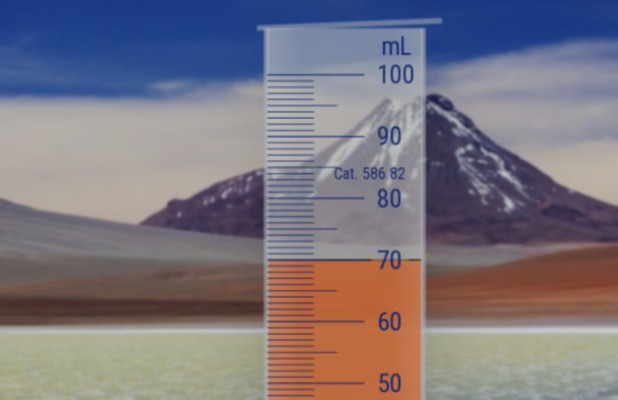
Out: value=70 unit=mL
